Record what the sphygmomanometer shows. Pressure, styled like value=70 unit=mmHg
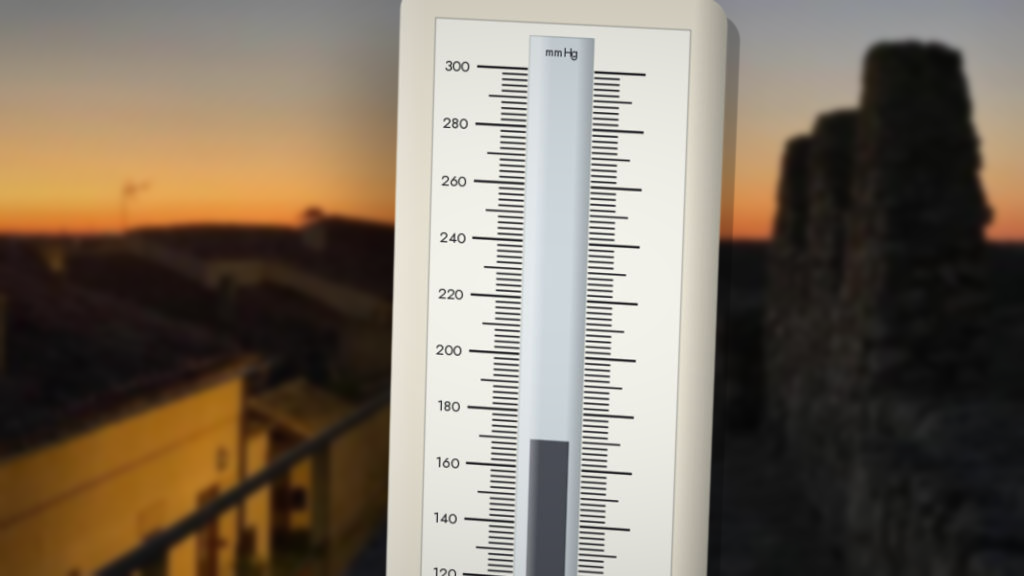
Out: value=170 unit=mmHg
